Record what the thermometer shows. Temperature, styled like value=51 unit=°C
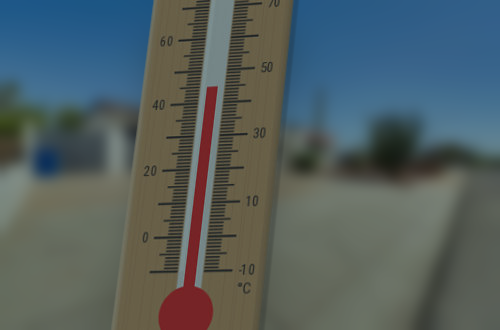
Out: value=45 unit=°C
